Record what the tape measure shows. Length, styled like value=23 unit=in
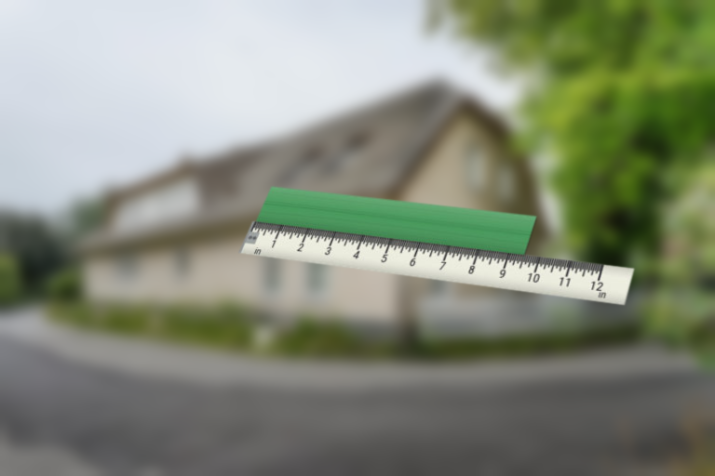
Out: value=9.5 unit=in
